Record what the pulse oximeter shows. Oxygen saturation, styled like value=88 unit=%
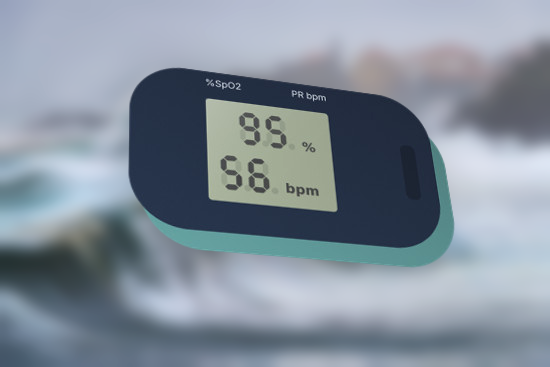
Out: value=95 unit=%
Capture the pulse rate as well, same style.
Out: value=56 unit=bpm
